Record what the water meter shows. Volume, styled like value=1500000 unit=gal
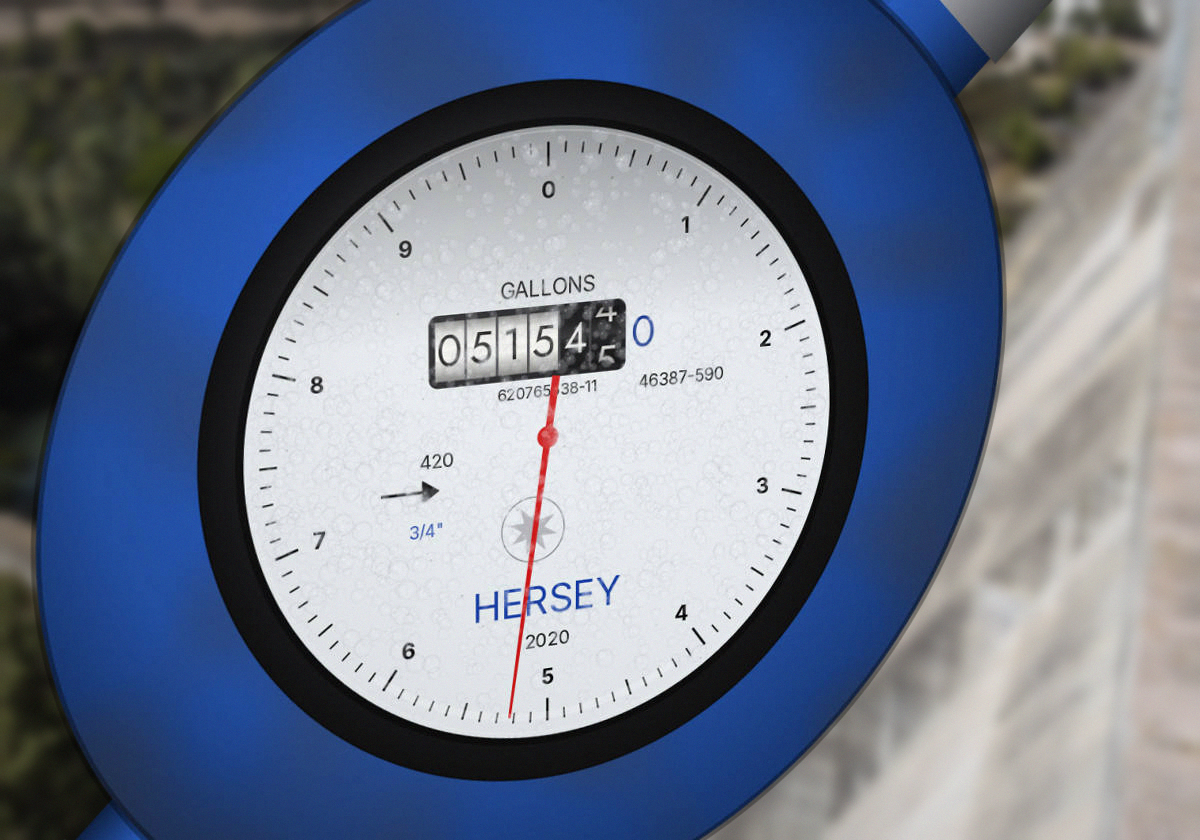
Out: value=515445.2 unit=gal
